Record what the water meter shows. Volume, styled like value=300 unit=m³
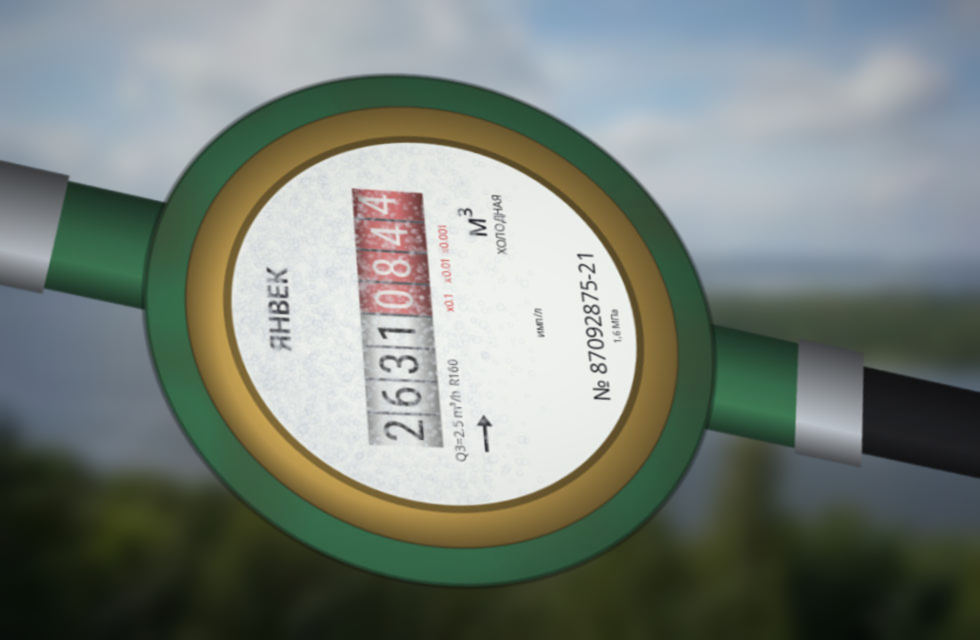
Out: value=2631.0844 unit=m³
